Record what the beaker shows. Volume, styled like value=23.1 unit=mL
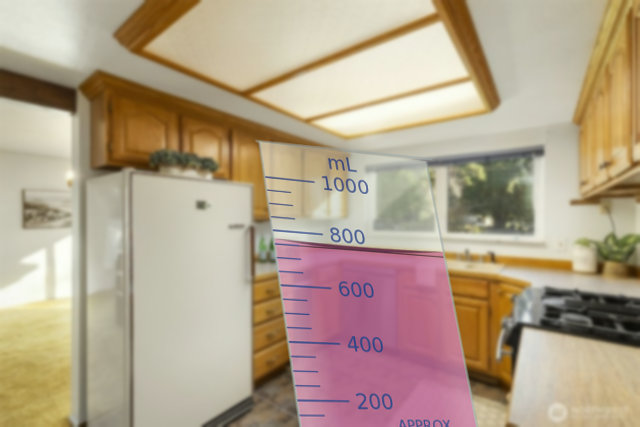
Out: value=750 unit=mL
